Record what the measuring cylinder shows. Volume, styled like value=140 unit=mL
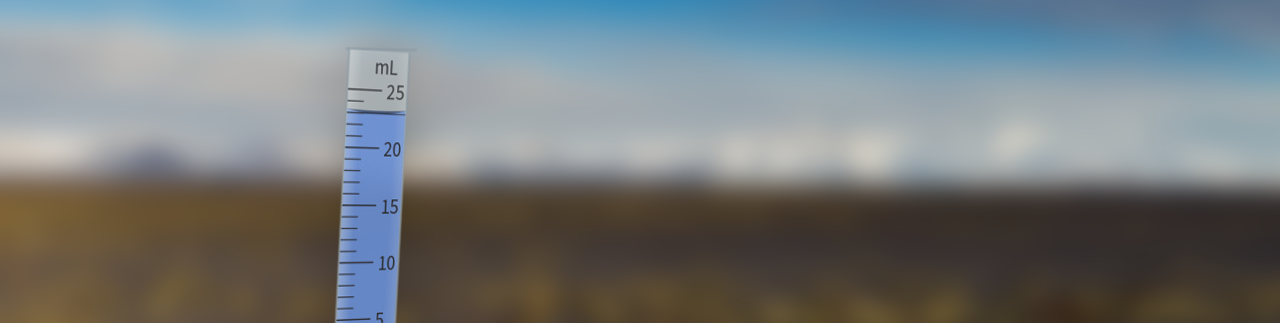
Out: value=23 unit=mL
